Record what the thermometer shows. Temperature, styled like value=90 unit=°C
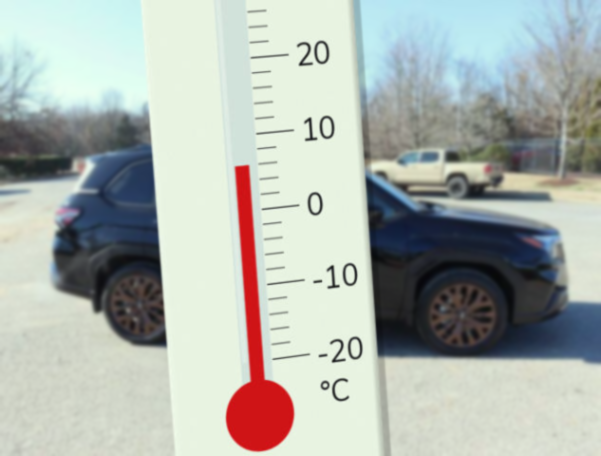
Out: value=6 unit=°C
